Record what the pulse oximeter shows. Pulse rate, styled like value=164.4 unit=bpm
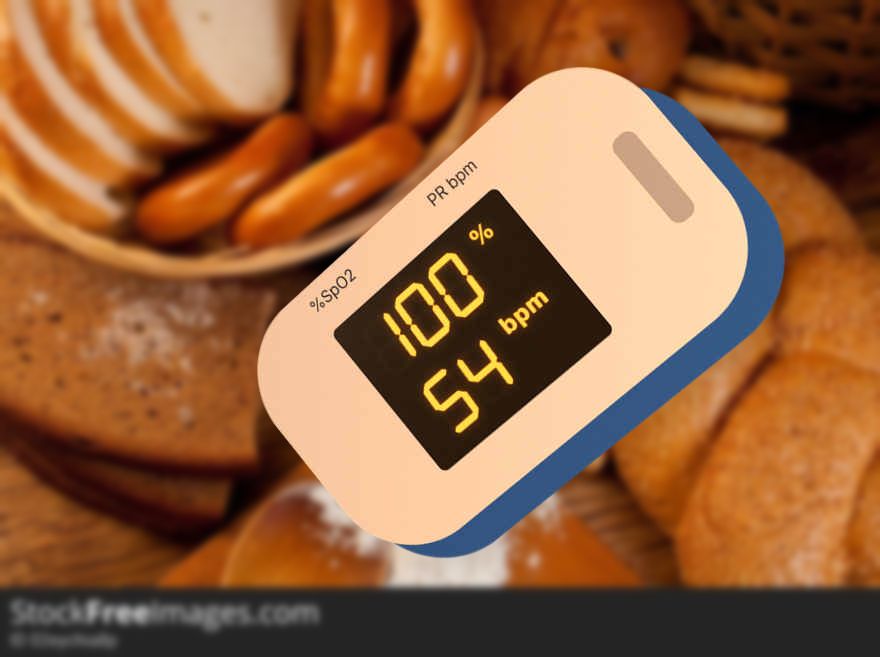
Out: value=54 unit=bpm
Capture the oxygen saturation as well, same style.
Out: value=100 unit=%
